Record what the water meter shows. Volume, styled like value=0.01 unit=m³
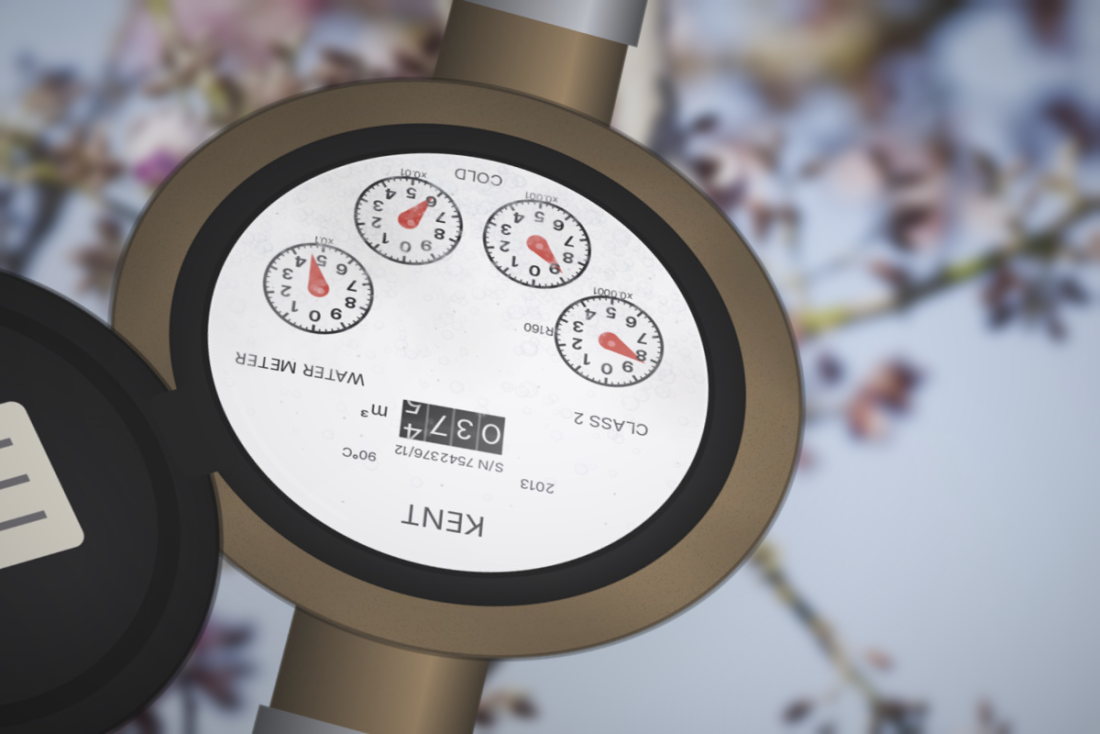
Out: value=374.4588 unit=m³
